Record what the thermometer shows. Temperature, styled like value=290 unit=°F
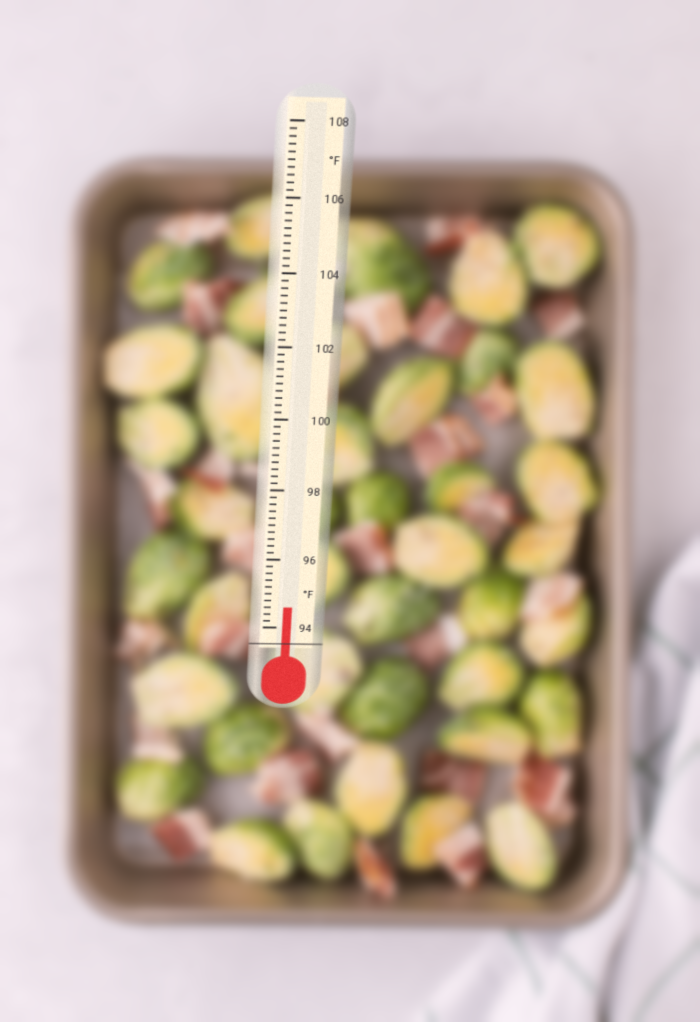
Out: value=94.6 unit=°F
